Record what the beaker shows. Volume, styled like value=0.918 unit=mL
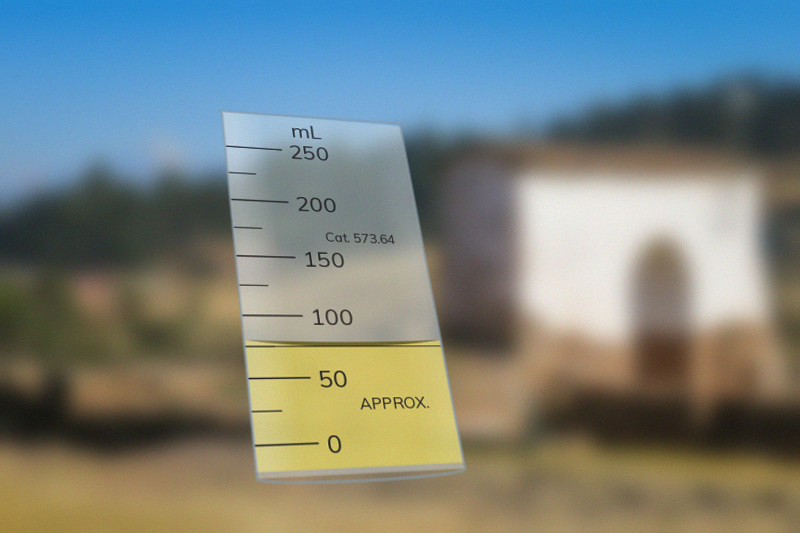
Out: value=75 unit=mL
